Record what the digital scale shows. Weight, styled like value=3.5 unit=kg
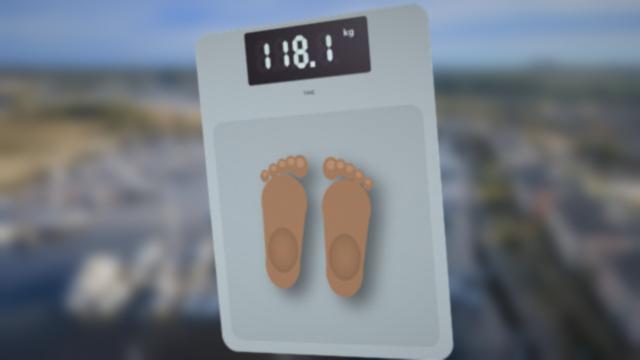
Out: value=118.1 unit=kg
